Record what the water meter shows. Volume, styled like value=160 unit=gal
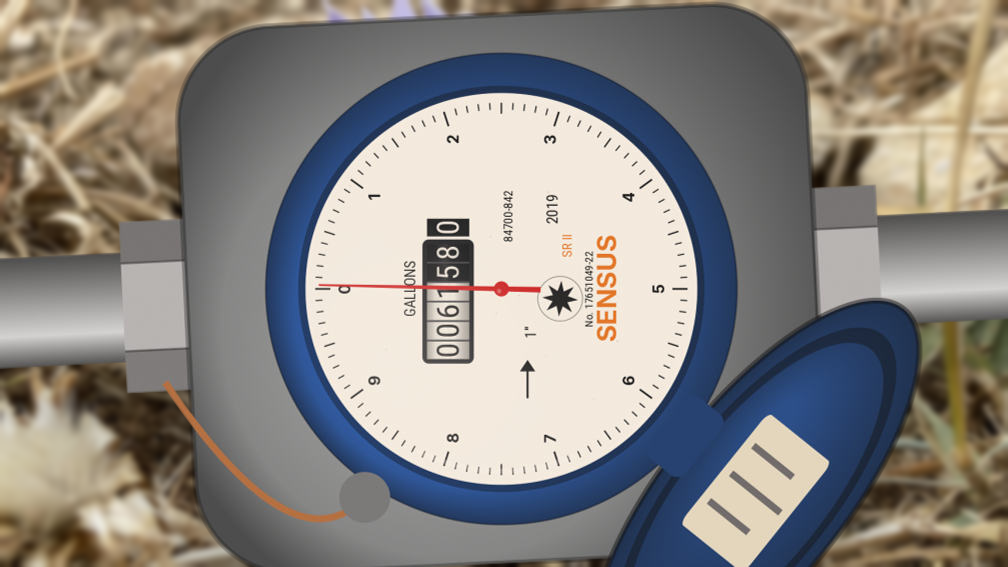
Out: value=61580.0 unit=gal
